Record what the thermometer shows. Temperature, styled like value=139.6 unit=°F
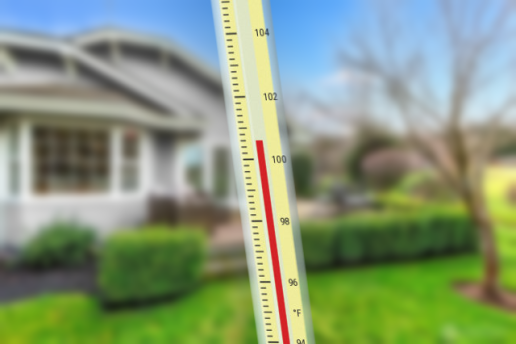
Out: value=100.6 unit=°F
